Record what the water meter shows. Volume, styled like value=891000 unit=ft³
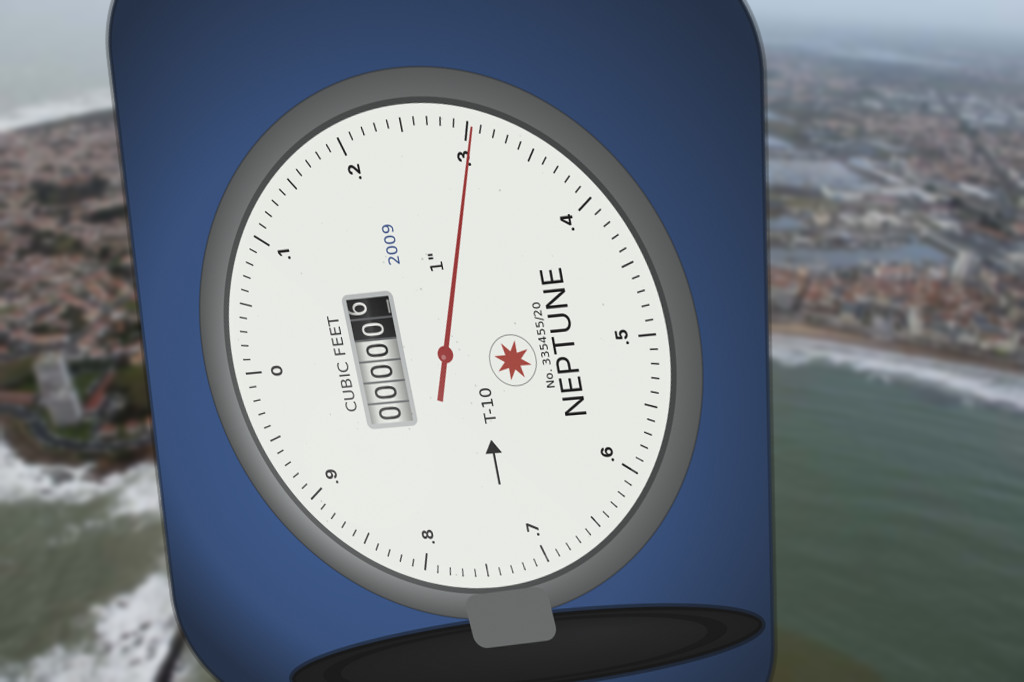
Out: value=6.30 unit=ft³
